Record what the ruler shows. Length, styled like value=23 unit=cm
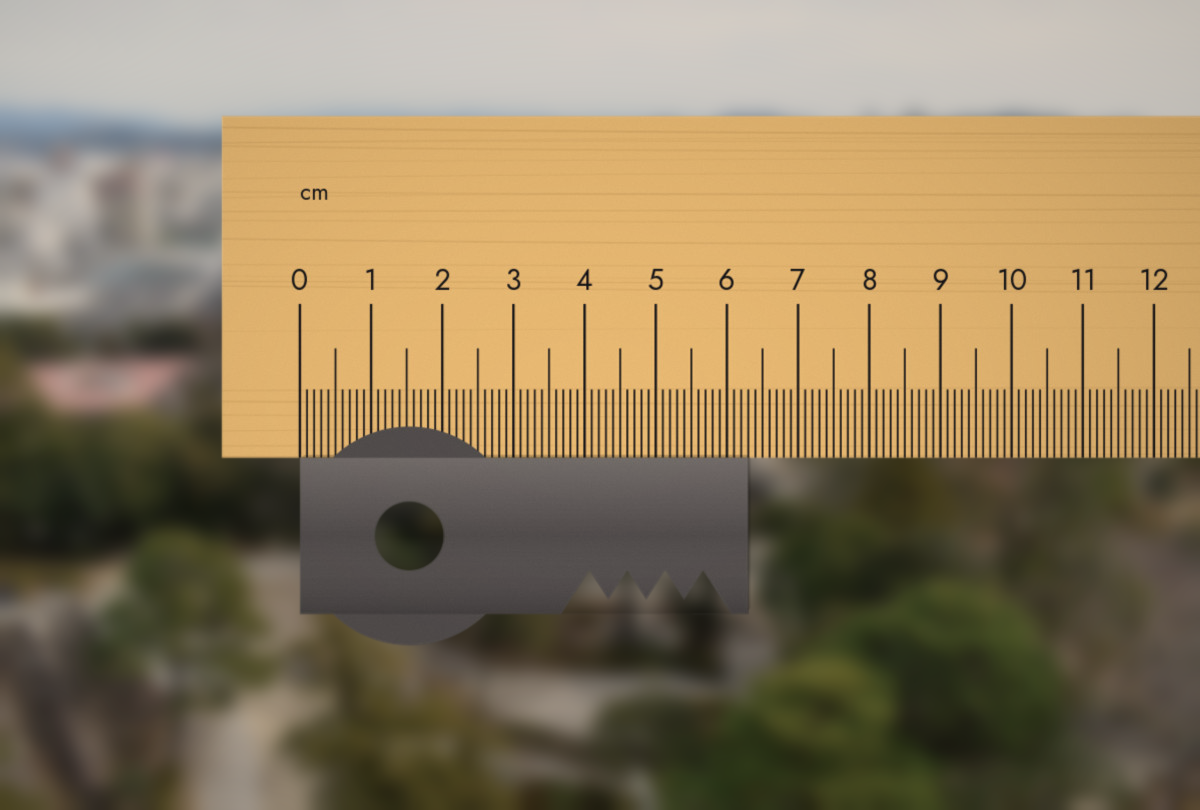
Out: value=6.3 unit=cm
